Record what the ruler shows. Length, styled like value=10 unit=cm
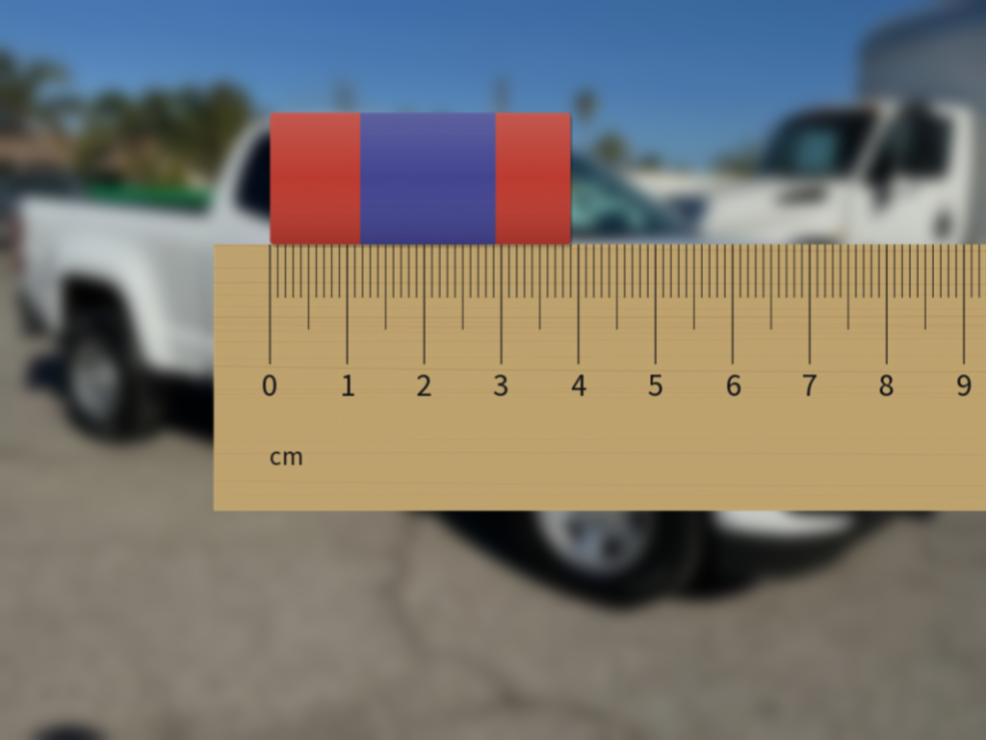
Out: value=3.9 unit=cm
